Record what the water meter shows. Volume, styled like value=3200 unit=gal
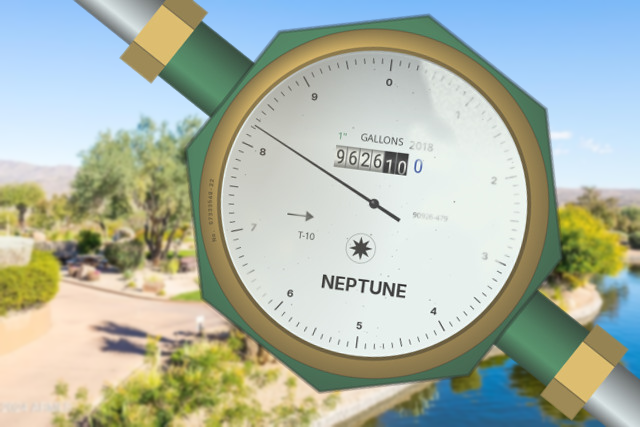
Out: value=9626098.2 unit=gal
